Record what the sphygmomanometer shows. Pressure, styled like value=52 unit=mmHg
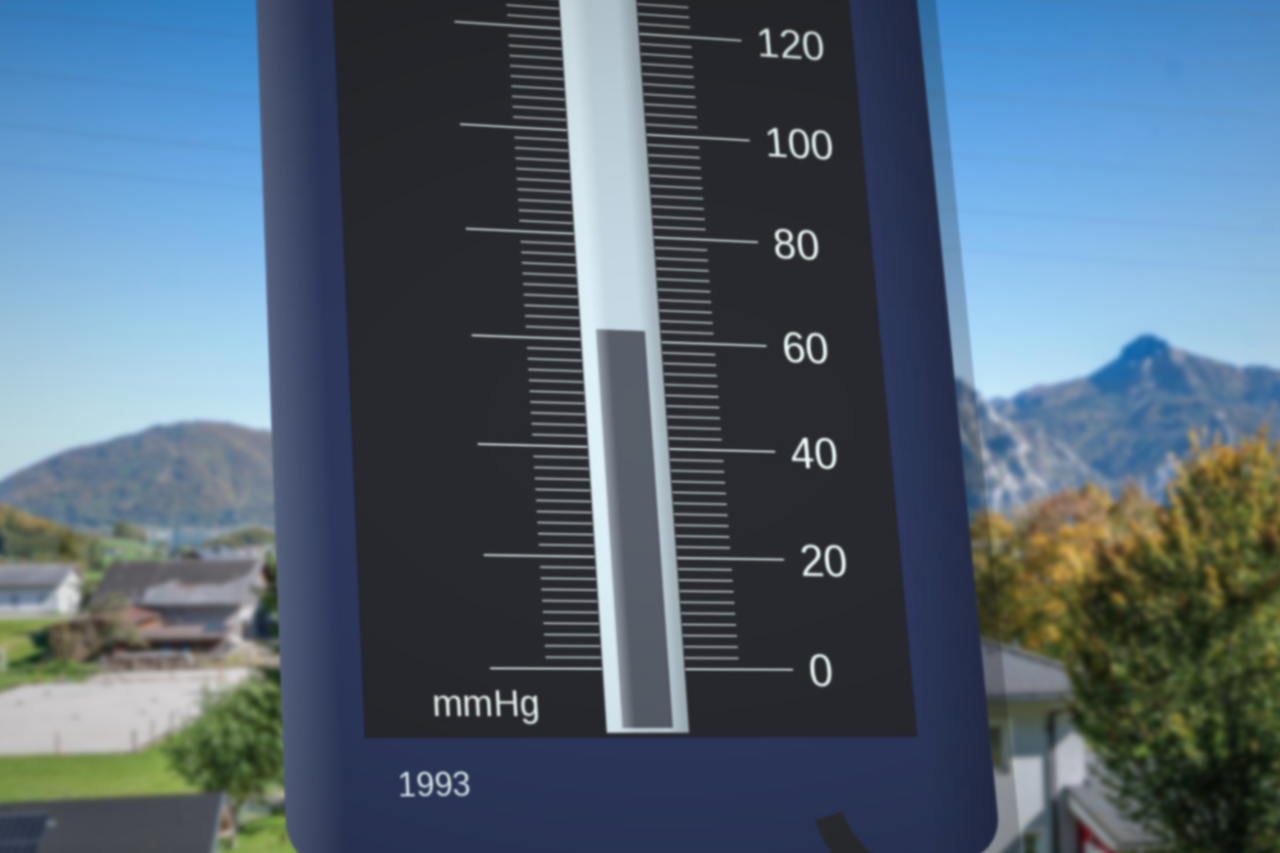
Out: value=62 unit=mmHg
